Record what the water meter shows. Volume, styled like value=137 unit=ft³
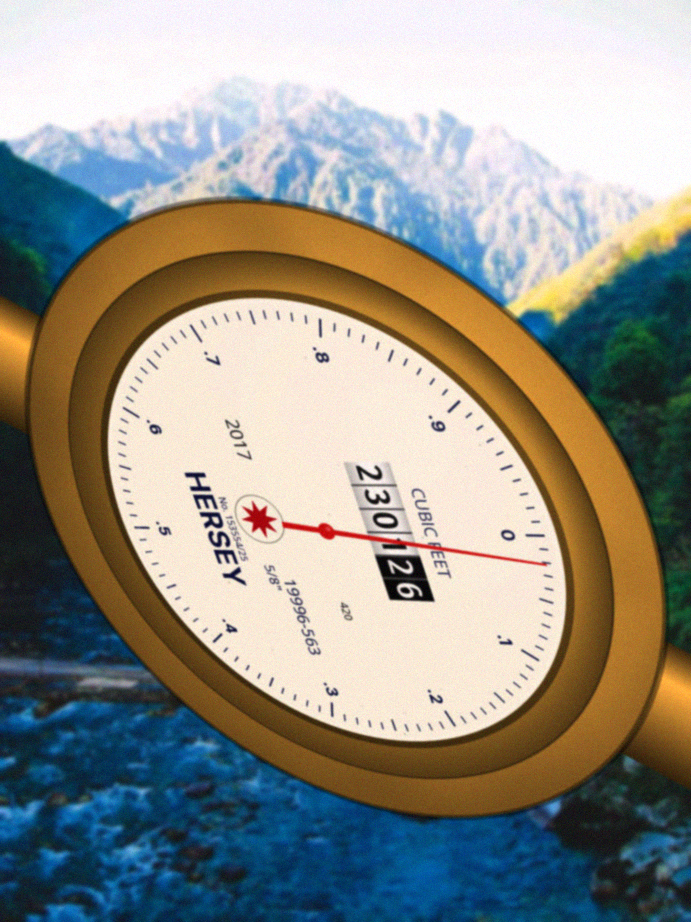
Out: value=230126.02 unit=ft³
